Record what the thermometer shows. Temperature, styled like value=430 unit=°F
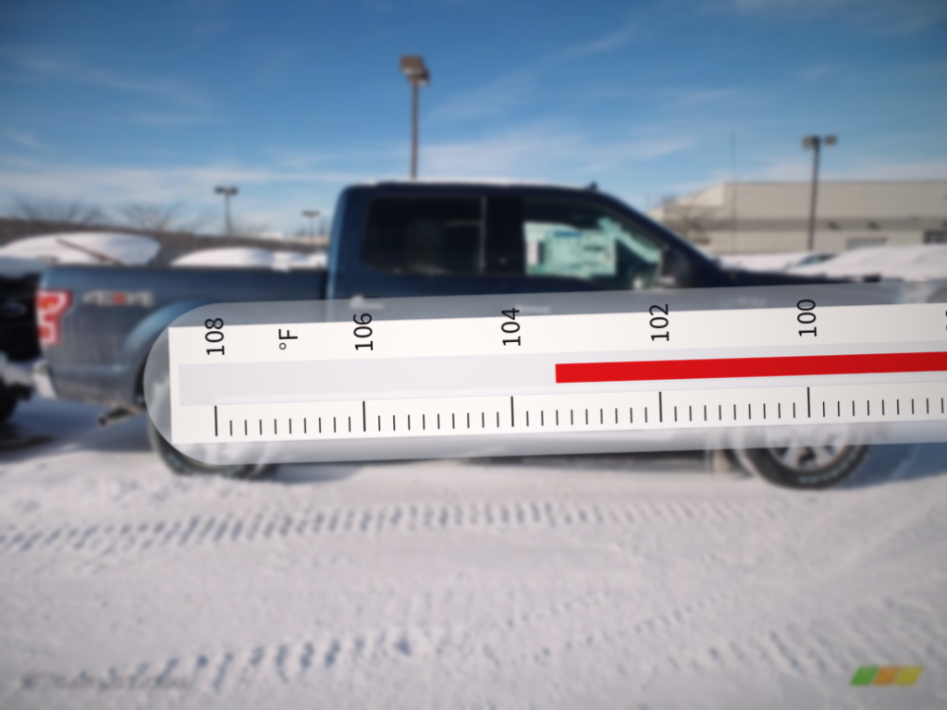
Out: value=103.4 unit=°F
